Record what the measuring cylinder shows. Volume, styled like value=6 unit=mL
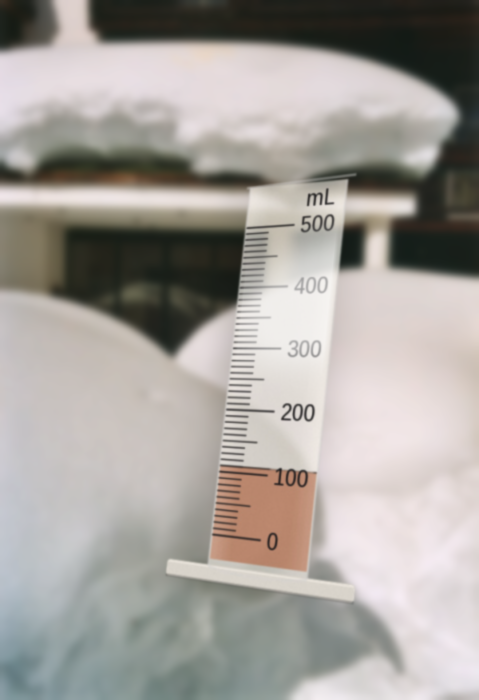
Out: value=110 unit=mL
